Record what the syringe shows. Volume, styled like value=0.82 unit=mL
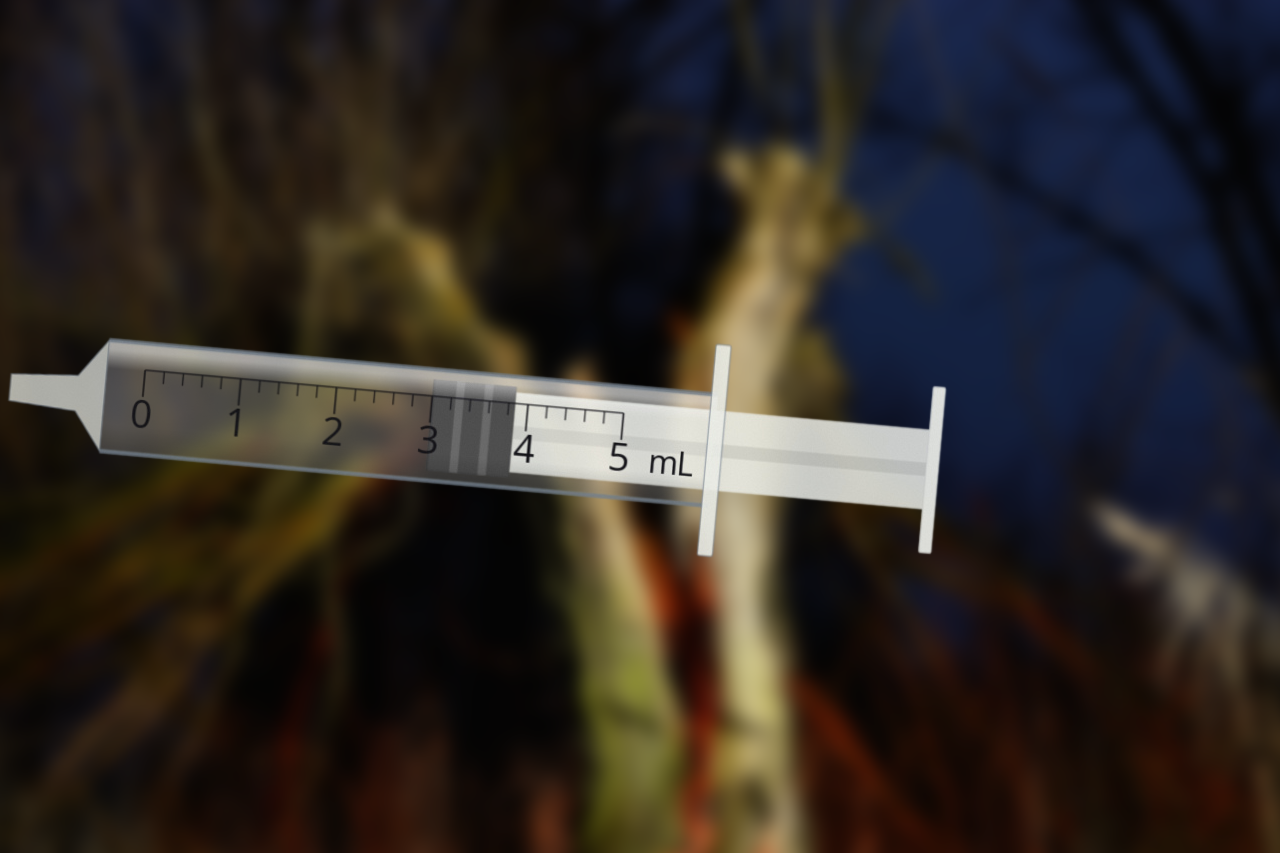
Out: value=3 unit=mL
